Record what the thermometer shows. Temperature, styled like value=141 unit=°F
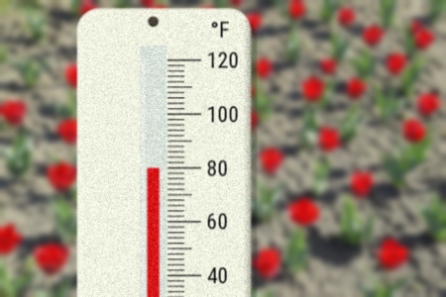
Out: value=80 unit=°F
